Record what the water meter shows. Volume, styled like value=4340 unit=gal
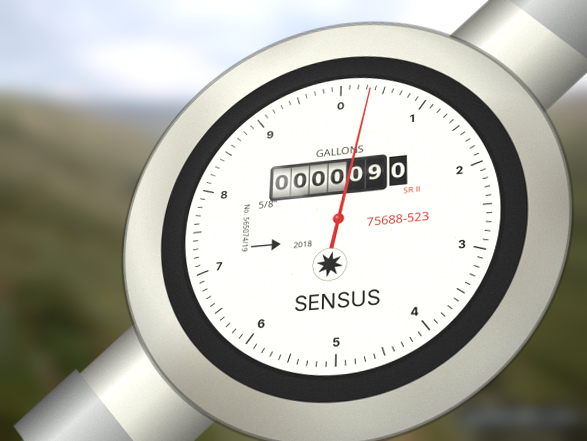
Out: value=90.3 unit=gal
